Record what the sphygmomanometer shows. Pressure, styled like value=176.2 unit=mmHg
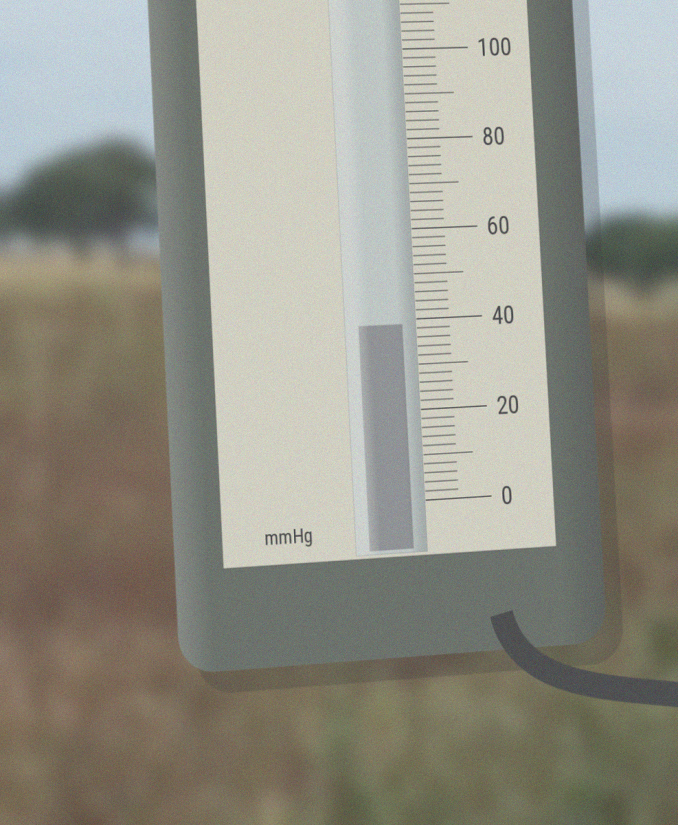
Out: value=39 unit=mmHg
